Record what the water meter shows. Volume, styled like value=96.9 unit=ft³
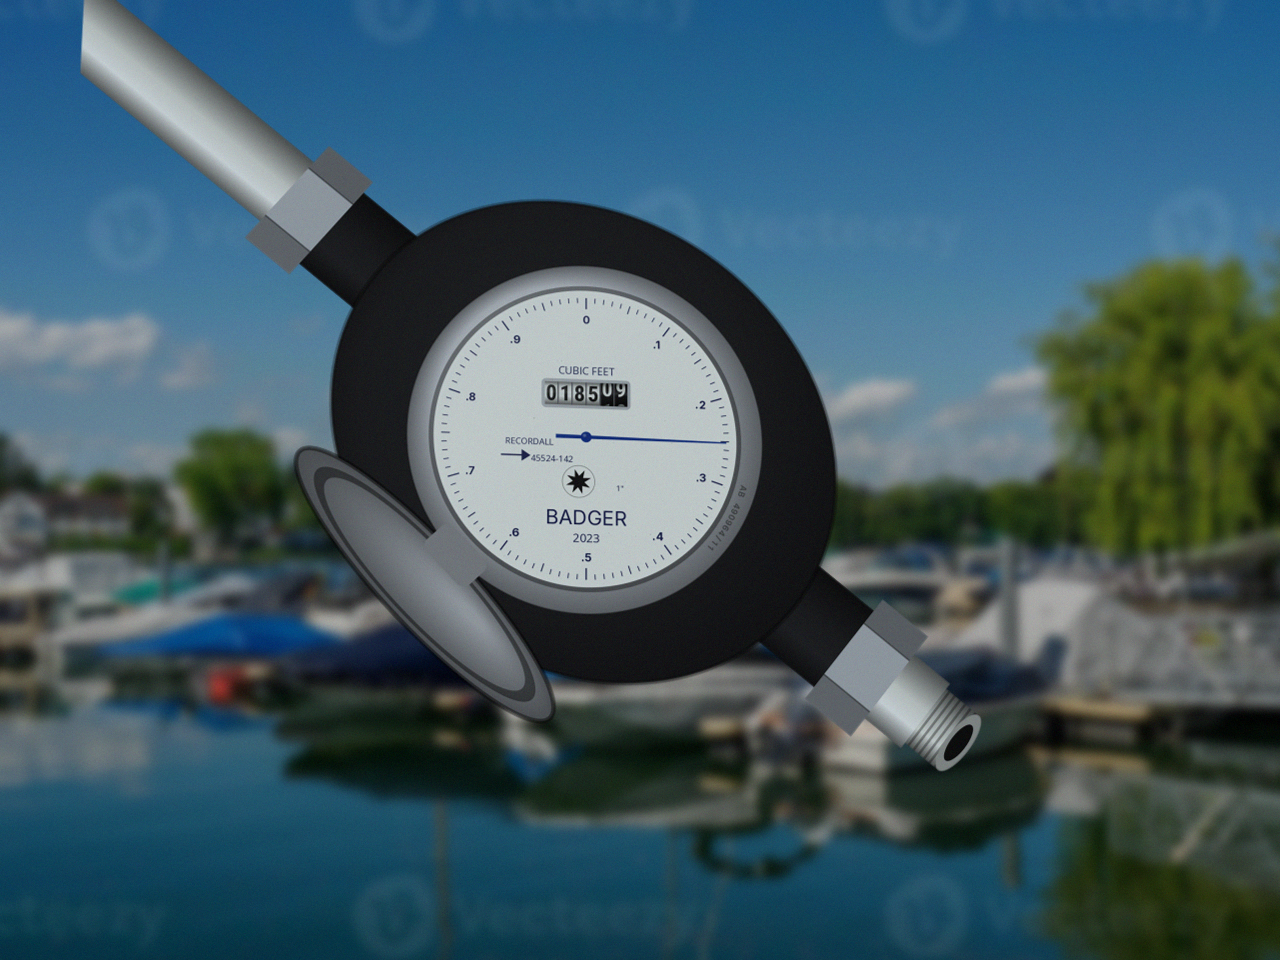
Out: value=18509.25 unit=ft³
